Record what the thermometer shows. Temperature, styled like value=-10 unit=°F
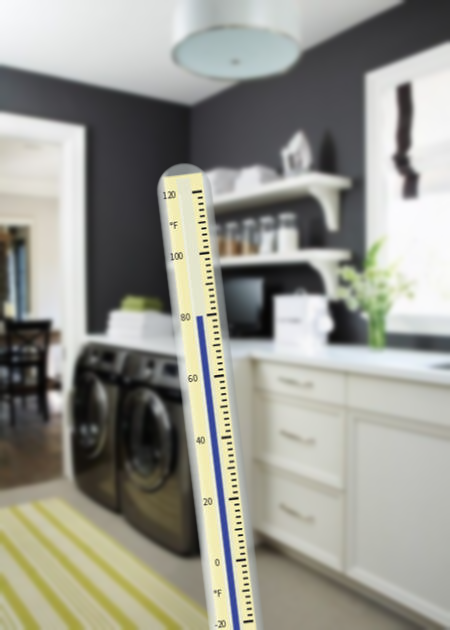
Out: value=80 unit=°F
